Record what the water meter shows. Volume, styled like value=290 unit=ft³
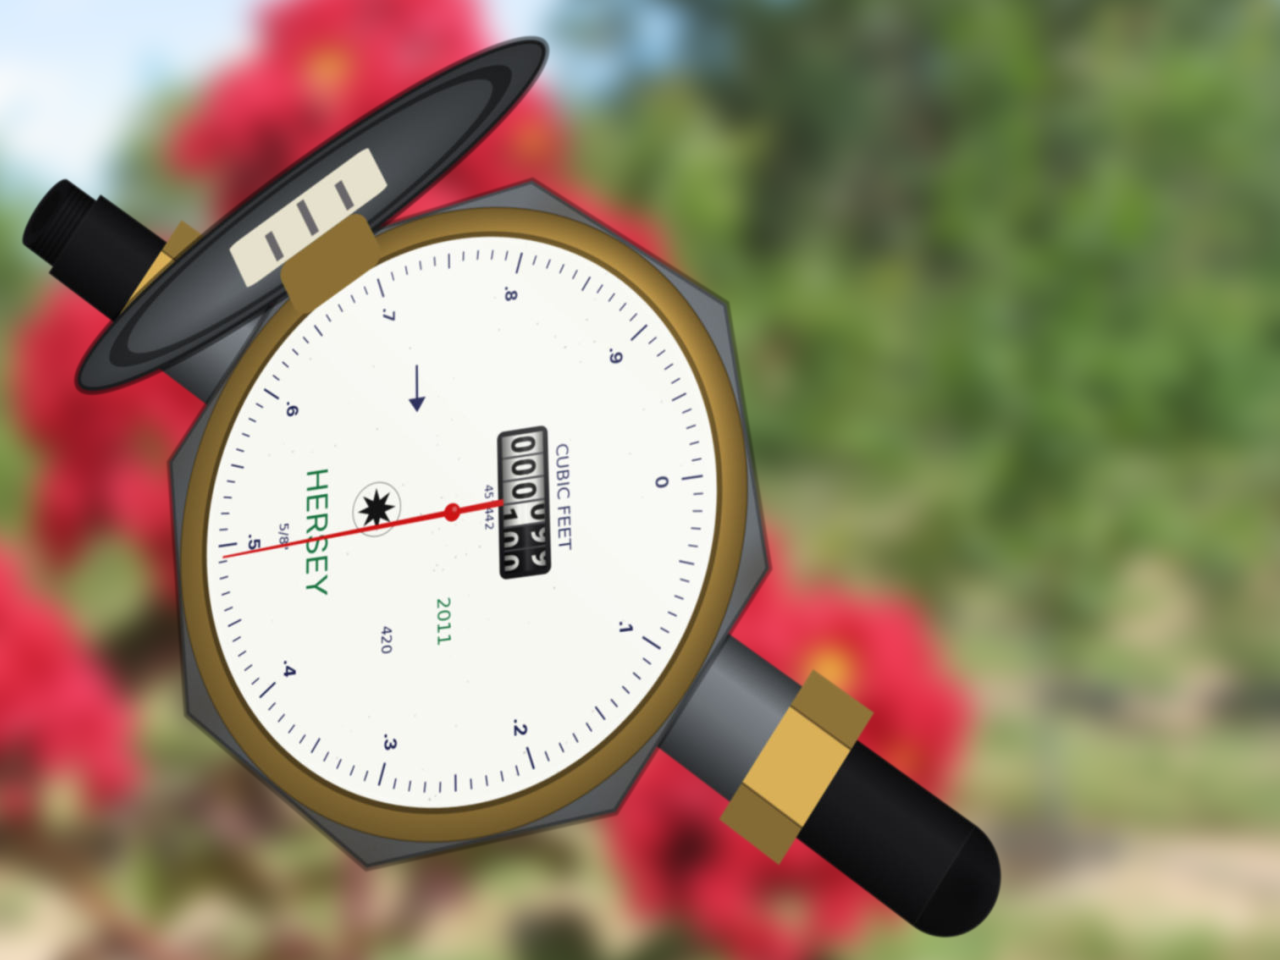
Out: value=99.49 unit=ft³
